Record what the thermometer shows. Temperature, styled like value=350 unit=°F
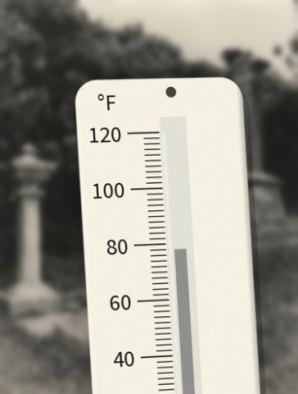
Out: value=78 unit=°F
